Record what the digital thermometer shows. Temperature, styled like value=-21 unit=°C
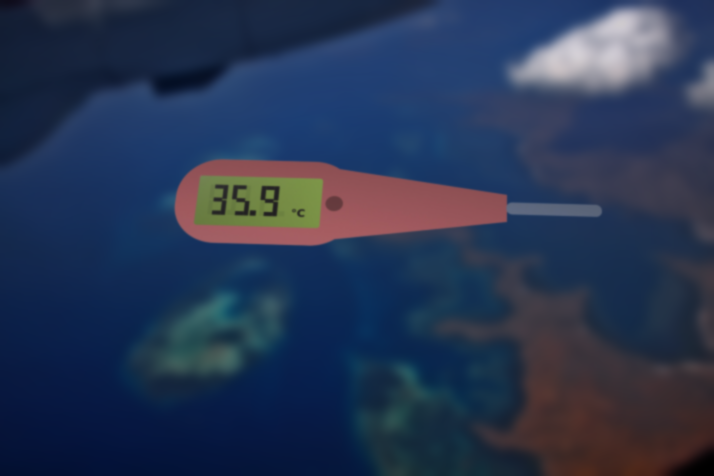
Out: value=35.9 unit=°C
